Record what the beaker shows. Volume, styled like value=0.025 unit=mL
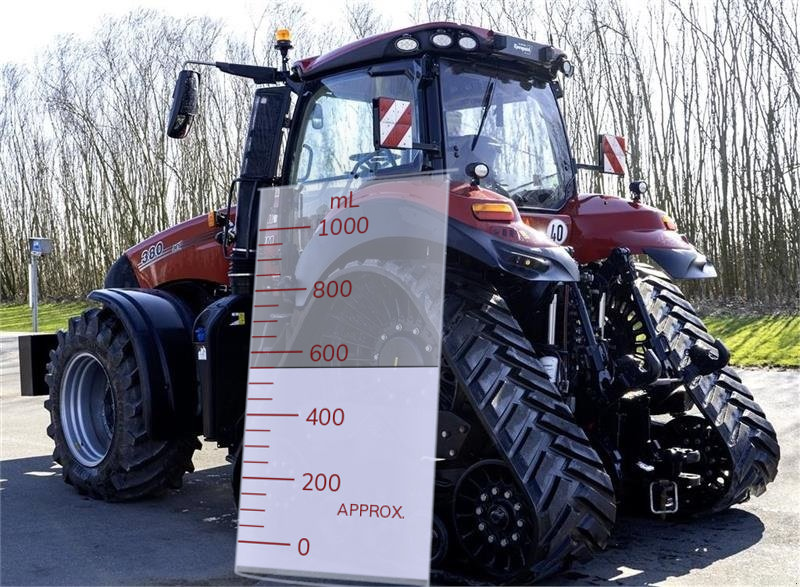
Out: value=550 unit=mL
